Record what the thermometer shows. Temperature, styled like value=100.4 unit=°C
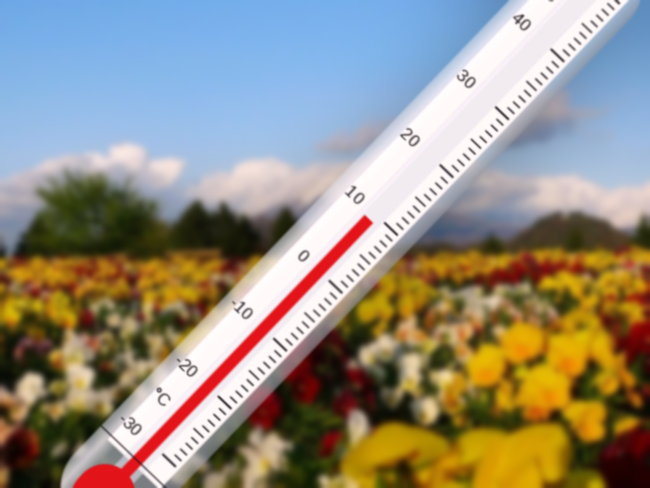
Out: value=9 unit=°C
